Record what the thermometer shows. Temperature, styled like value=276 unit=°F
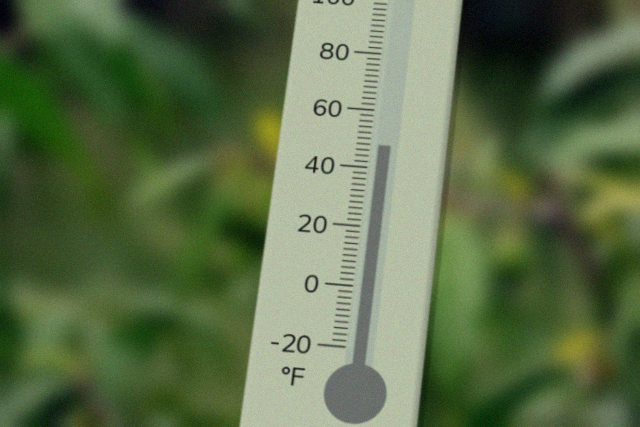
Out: value=48 unit=°F
